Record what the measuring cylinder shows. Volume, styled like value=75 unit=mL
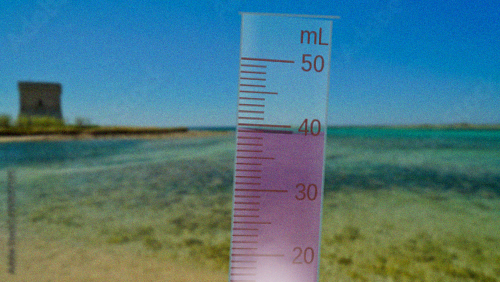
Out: value=39 unit=mL
